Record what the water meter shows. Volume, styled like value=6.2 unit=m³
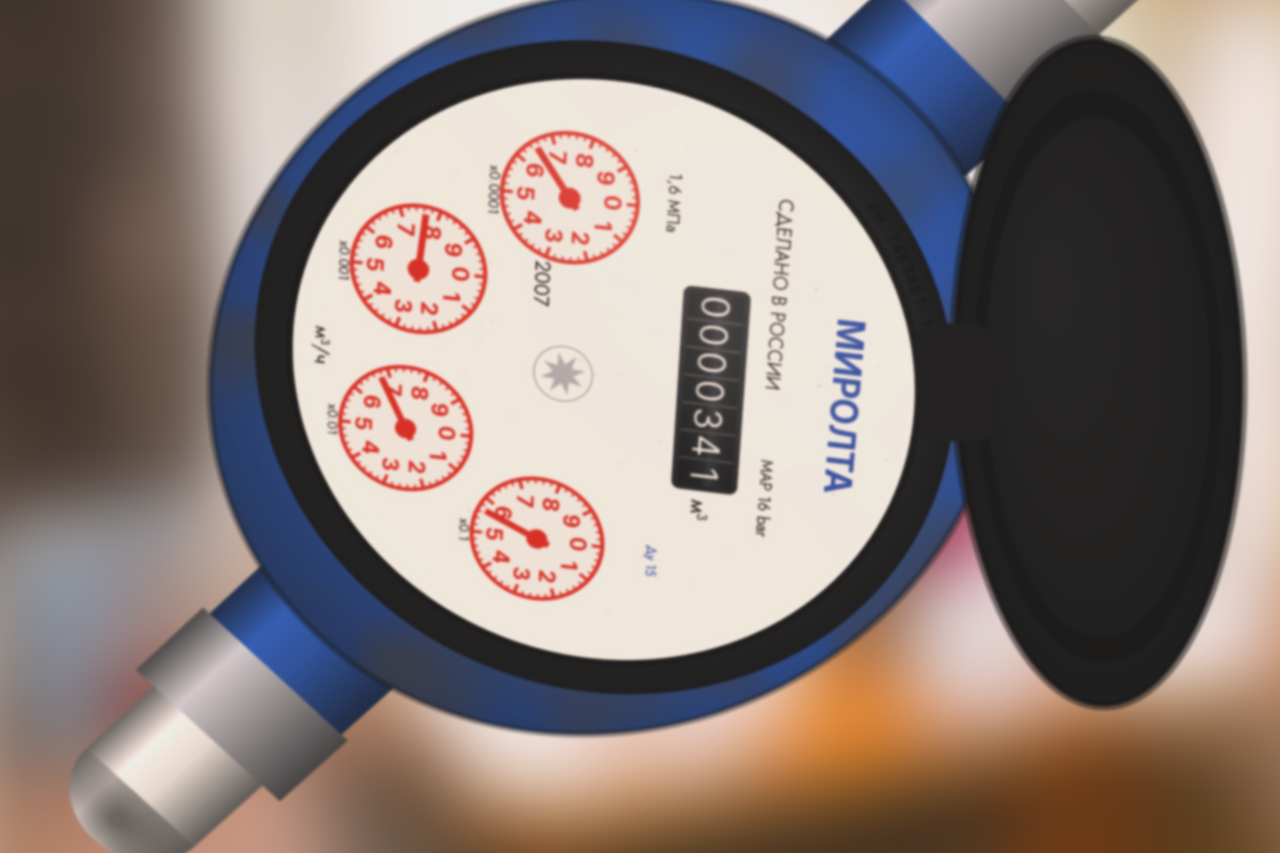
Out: value=341.5676 unit=m³
